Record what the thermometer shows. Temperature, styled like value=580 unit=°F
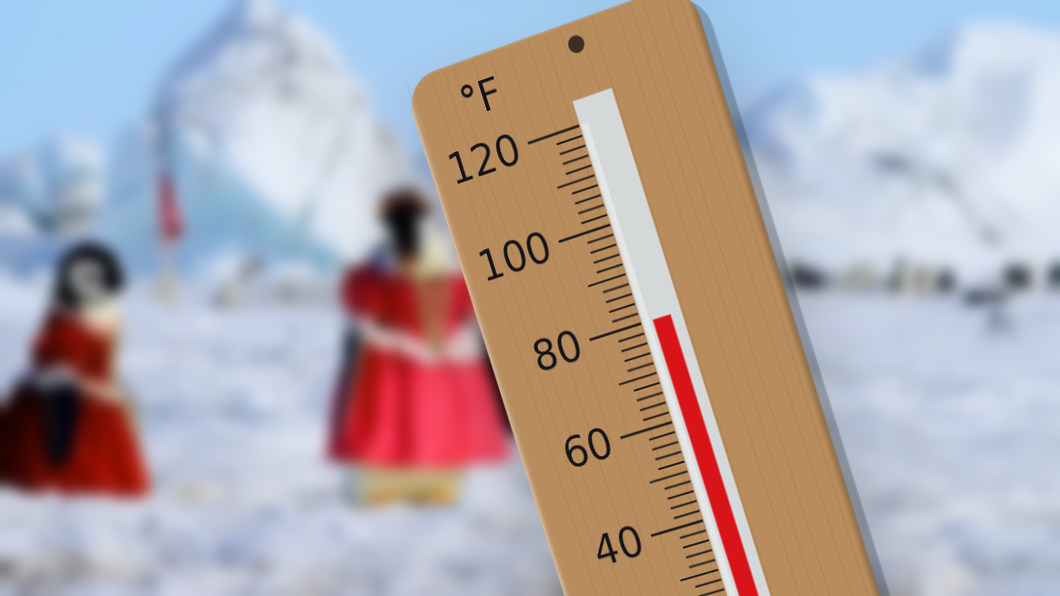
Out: value=80 unit=°F
